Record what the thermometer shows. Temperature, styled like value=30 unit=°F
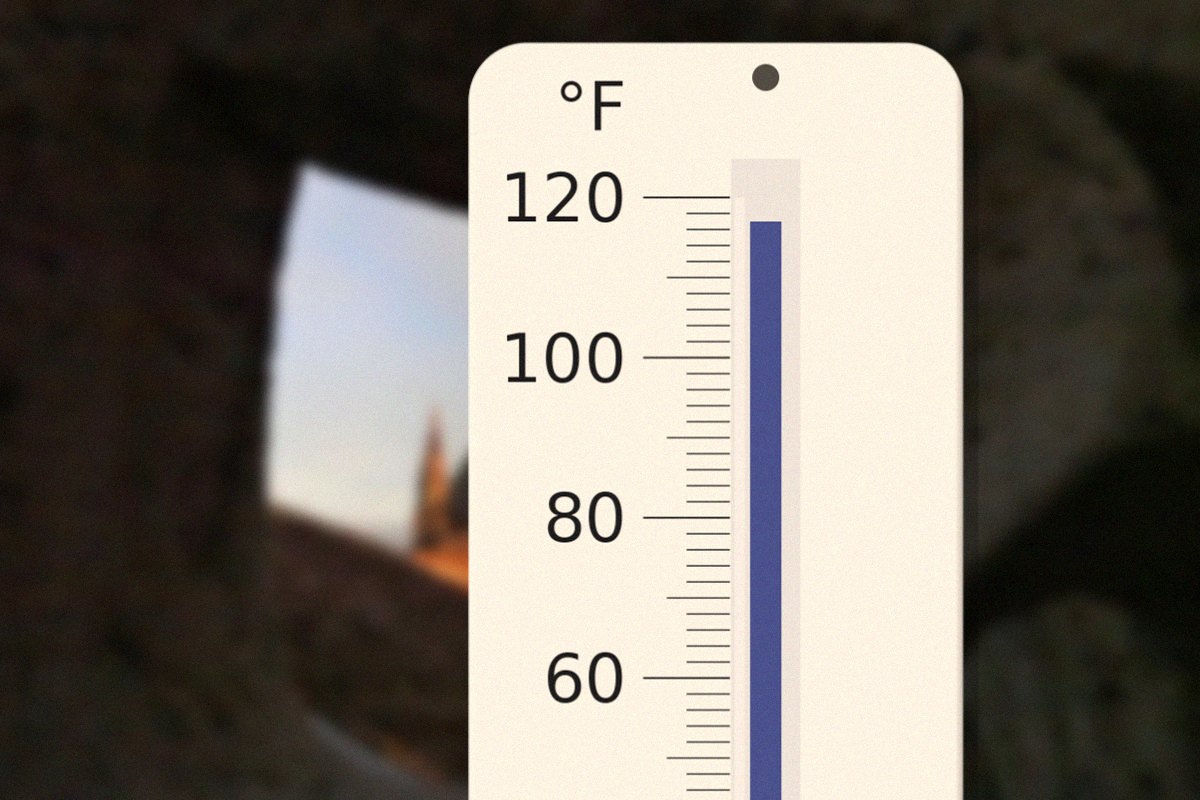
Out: value=117 unit=°F
